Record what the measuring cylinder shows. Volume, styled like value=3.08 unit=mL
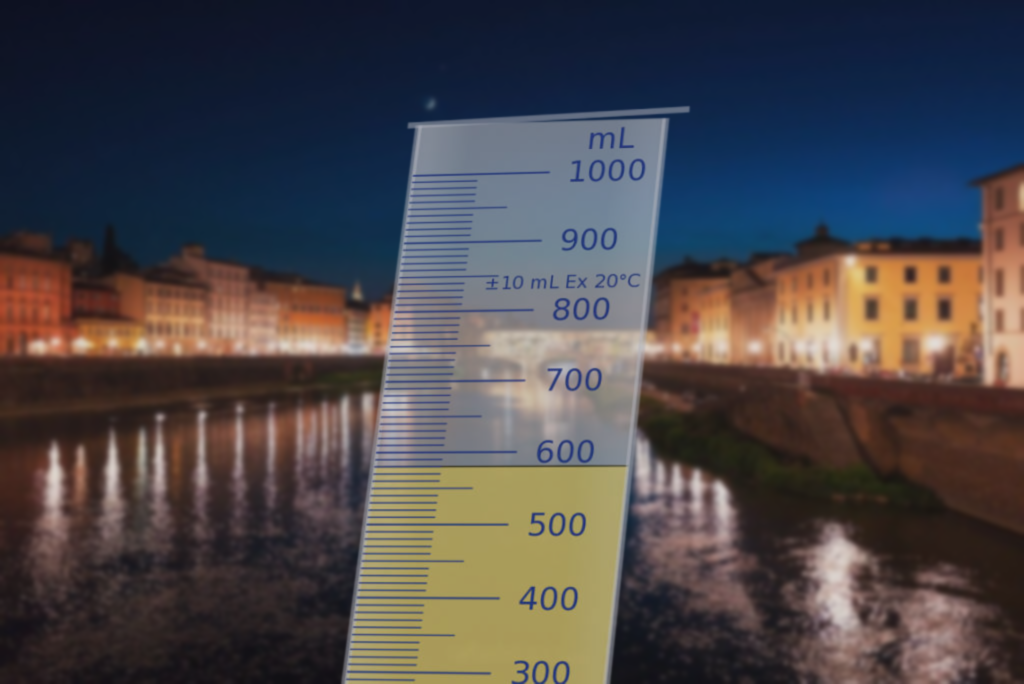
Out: value=580 unit=mL
